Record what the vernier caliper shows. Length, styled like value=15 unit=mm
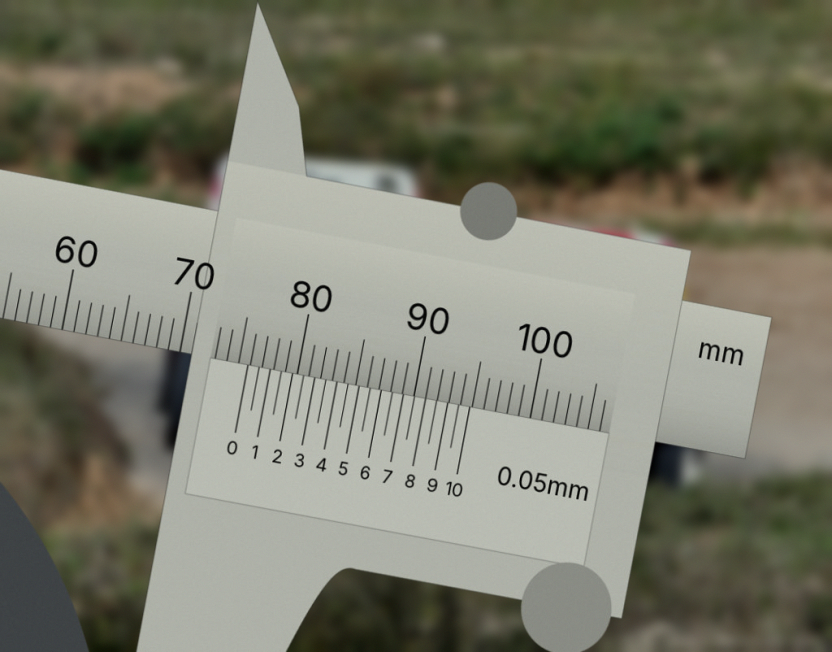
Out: value=75.8 unit=mm
